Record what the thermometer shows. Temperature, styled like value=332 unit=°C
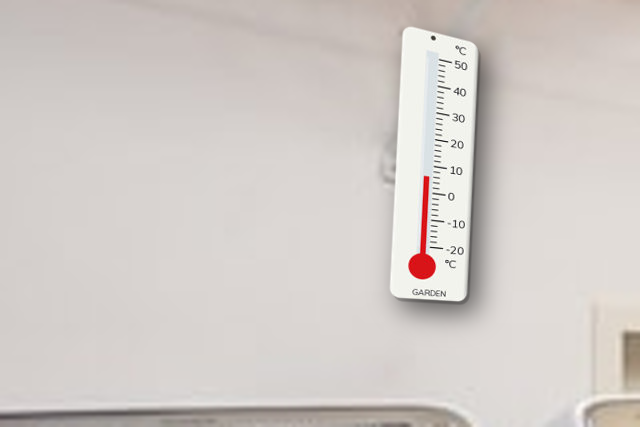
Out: value=6 unit=°C
